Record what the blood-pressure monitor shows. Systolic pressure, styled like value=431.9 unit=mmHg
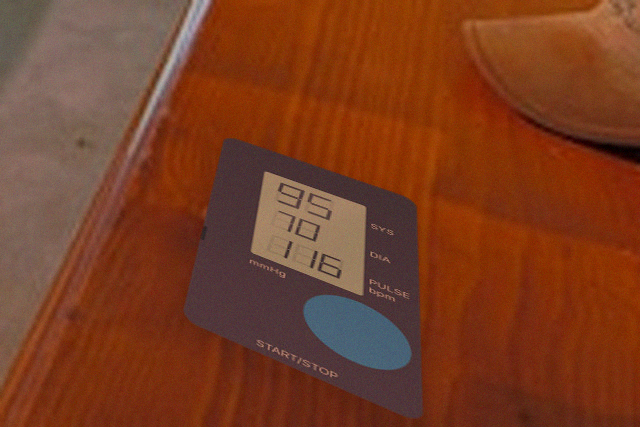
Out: value=95 unit=mmHg
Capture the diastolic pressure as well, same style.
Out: value=70 unit=mmHg
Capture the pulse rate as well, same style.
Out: value=116 unit=bpm
